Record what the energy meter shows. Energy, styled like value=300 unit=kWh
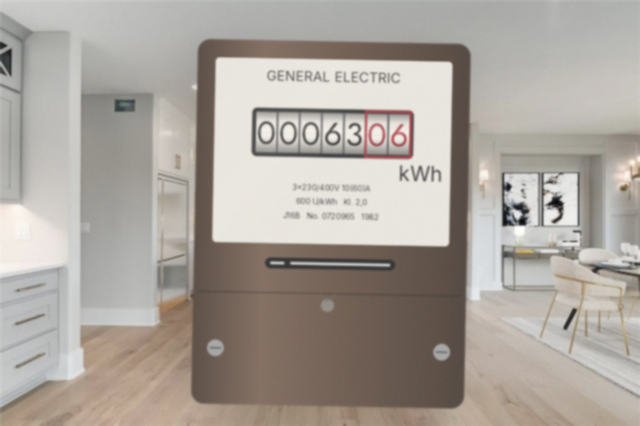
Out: value=63.06 unit=kWh
